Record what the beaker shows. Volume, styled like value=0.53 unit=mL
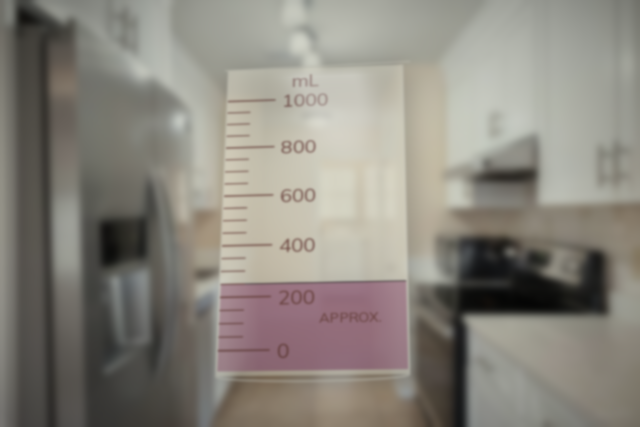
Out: value=250 unit=mL
